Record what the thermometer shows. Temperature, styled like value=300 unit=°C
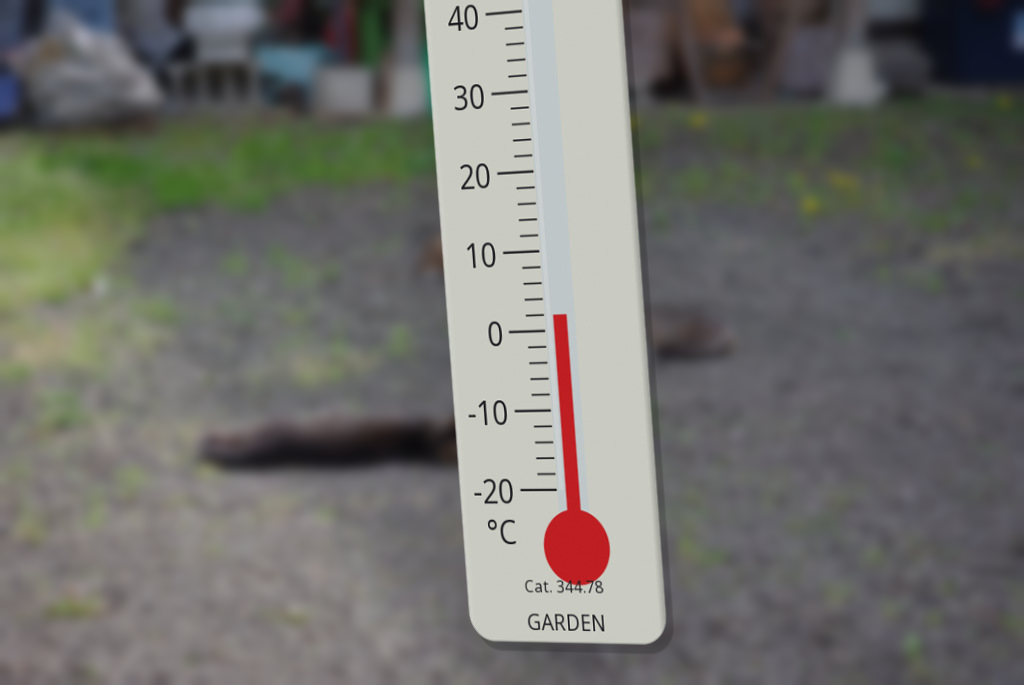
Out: value=2 unit=°C
